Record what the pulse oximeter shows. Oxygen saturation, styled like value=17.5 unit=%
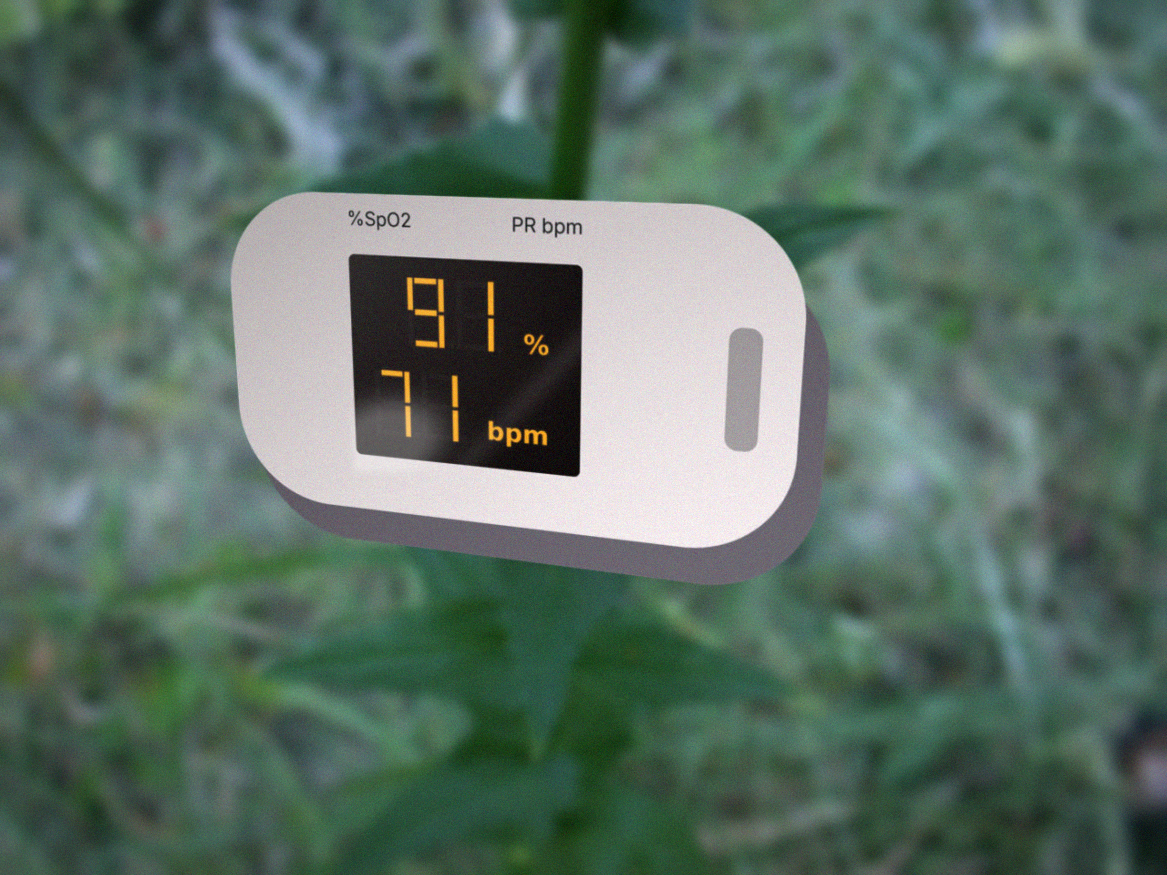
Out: value=91 unit=%
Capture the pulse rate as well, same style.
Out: value=71 unit=bpm
